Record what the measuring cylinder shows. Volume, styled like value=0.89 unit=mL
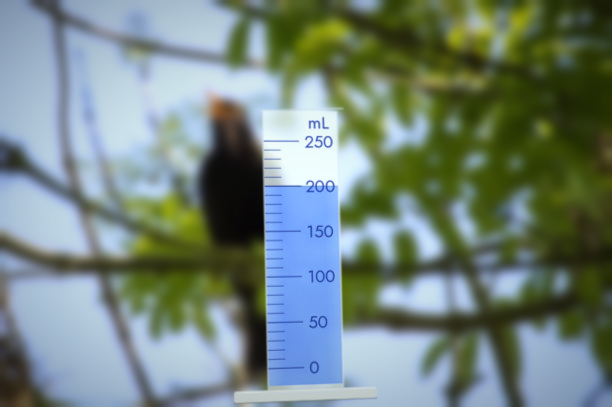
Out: value=200 unit=mL
